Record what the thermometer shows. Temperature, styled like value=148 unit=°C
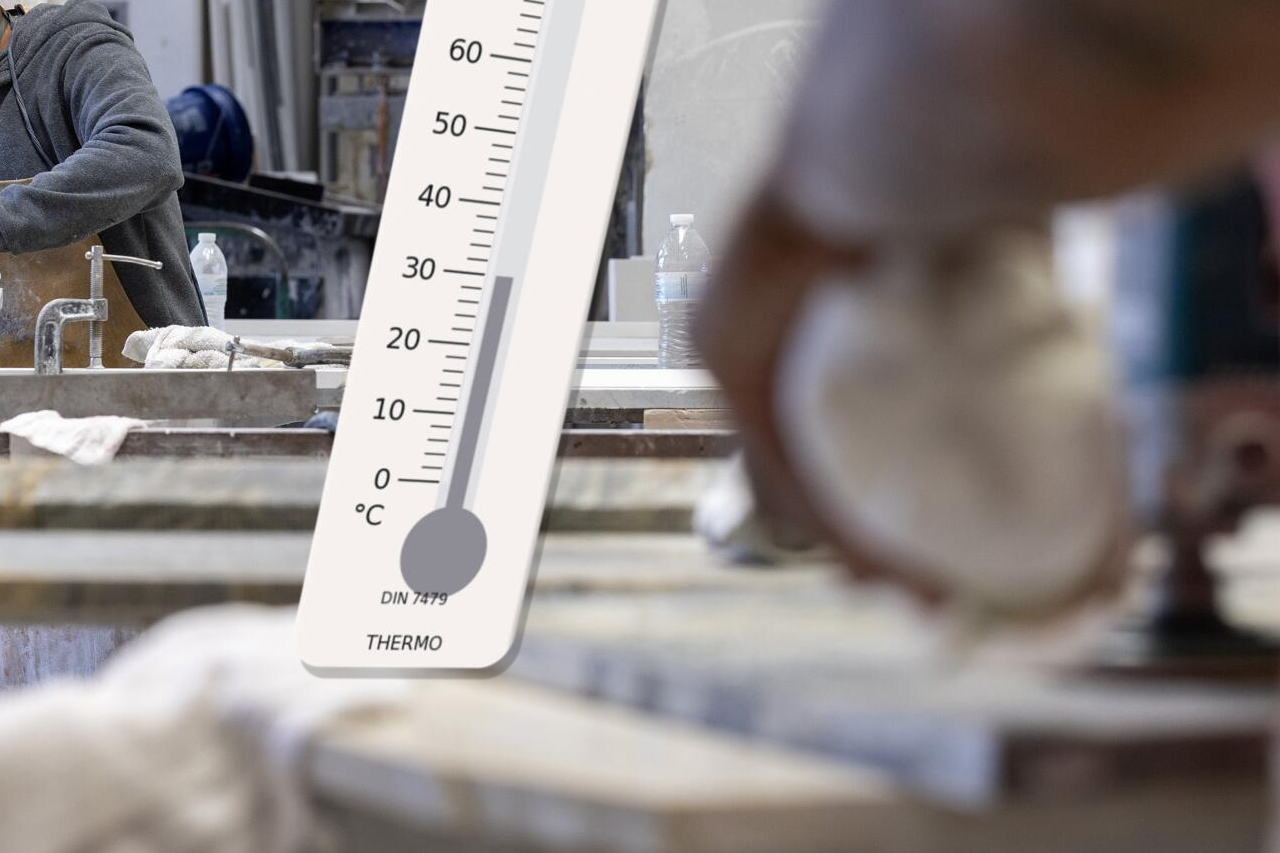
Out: value=30 unit=°C
